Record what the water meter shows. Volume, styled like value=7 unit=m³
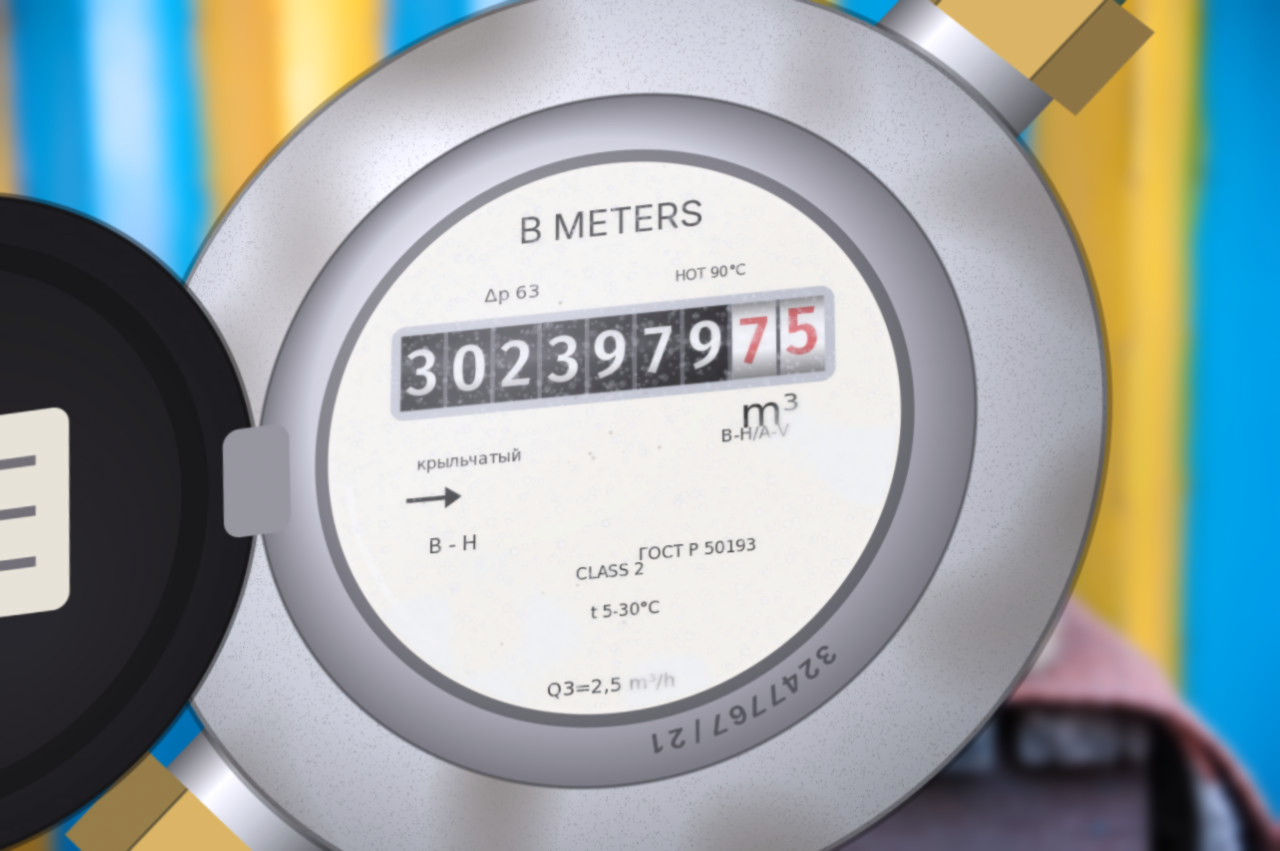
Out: value=3023979.75 unit=m³
